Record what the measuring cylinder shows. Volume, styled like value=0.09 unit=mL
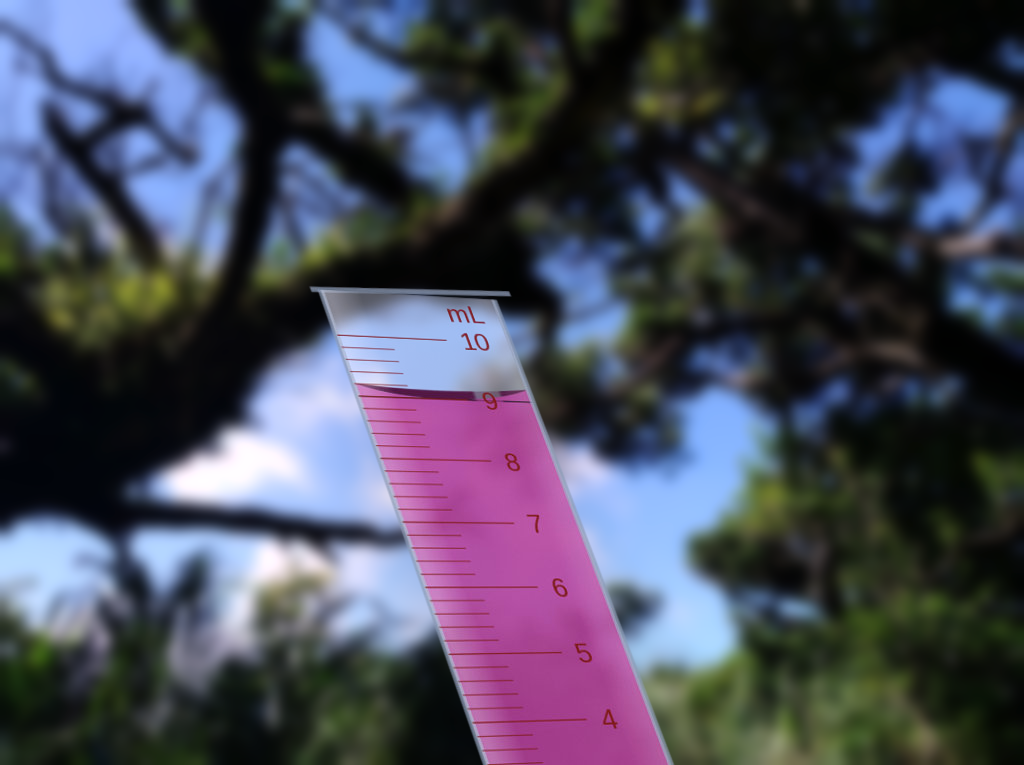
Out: value=9 unit=mL
